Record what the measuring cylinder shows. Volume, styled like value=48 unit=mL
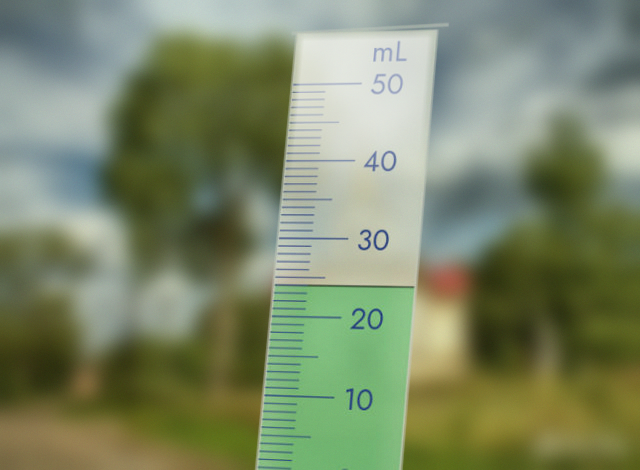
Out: value=24 unit=mL
